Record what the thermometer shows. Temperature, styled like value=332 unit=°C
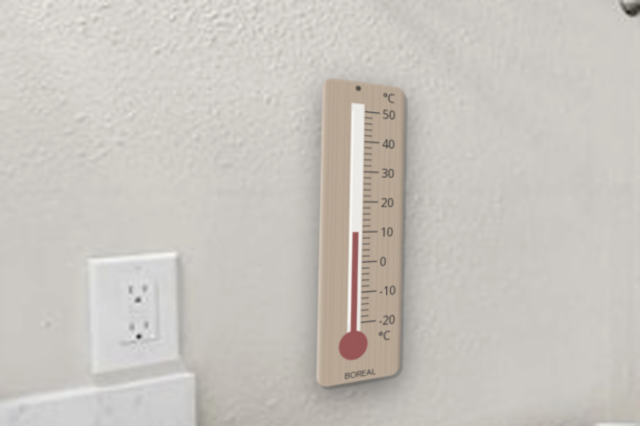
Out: value=10 unit=°C
